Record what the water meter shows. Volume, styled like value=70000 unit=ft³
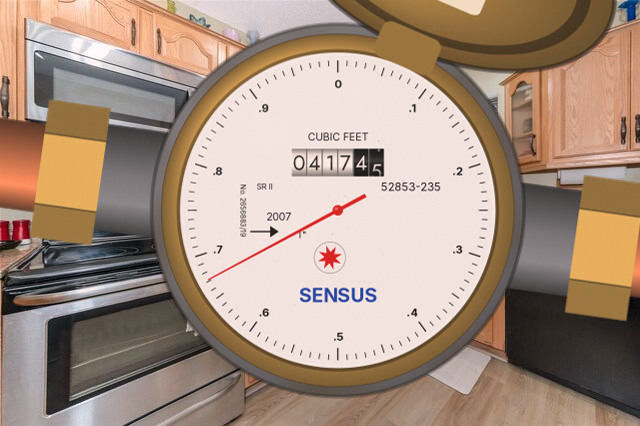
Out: value=41744.67 unit=ft³
